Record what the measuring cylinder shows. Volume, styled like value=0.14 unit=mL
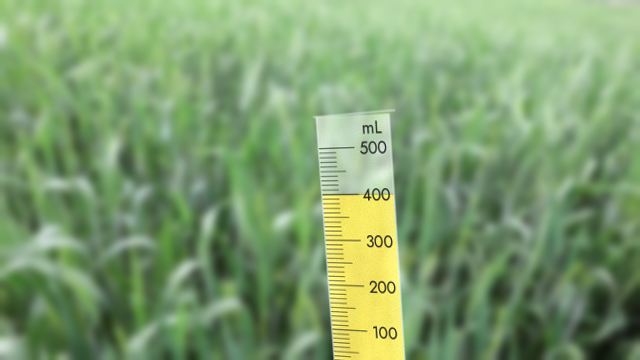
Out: value=400 unit=mL
